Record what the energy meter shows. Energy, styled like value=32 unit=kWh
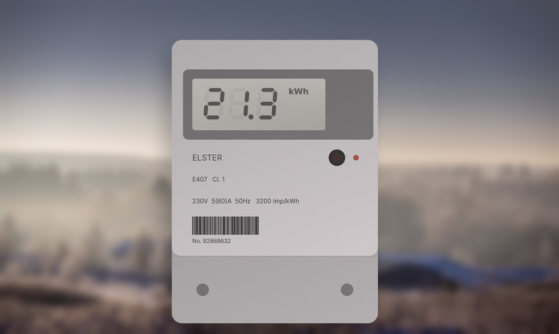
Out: value=21.3 unit=kWh
